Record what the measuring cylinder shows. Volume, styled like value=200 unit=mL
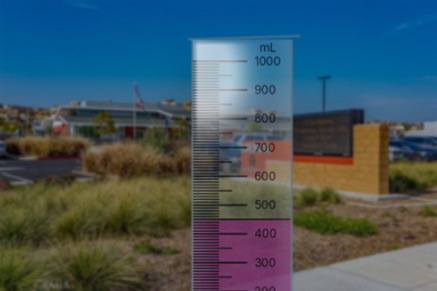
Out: value=450 unit=mL
